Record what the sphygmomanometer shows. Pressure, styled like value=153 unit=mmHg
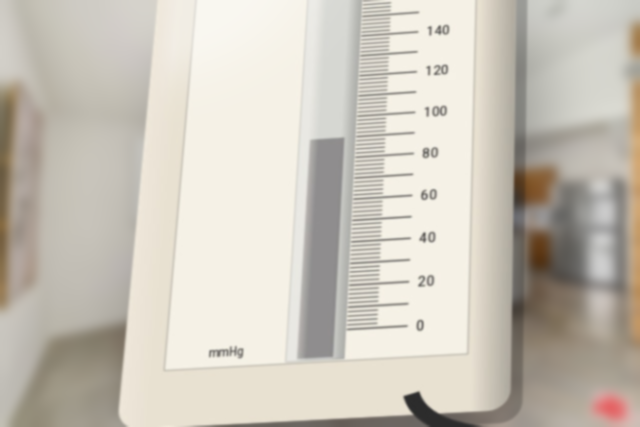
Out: value=90 unit=mmHg
